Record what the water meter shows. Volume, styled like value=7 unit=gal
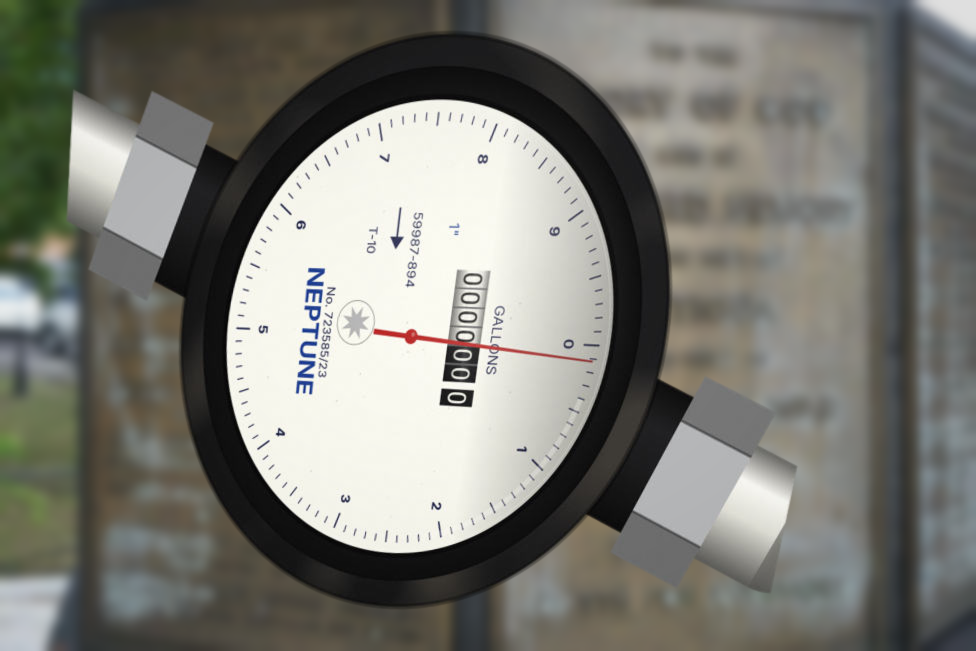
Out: value=0.1 unit=gal
